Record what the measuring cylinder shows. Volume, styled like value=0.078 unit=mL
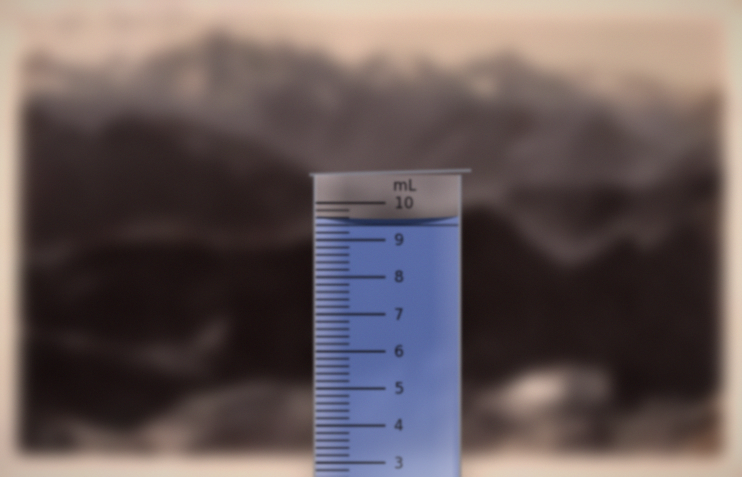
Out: value=9.4 unit=mL
